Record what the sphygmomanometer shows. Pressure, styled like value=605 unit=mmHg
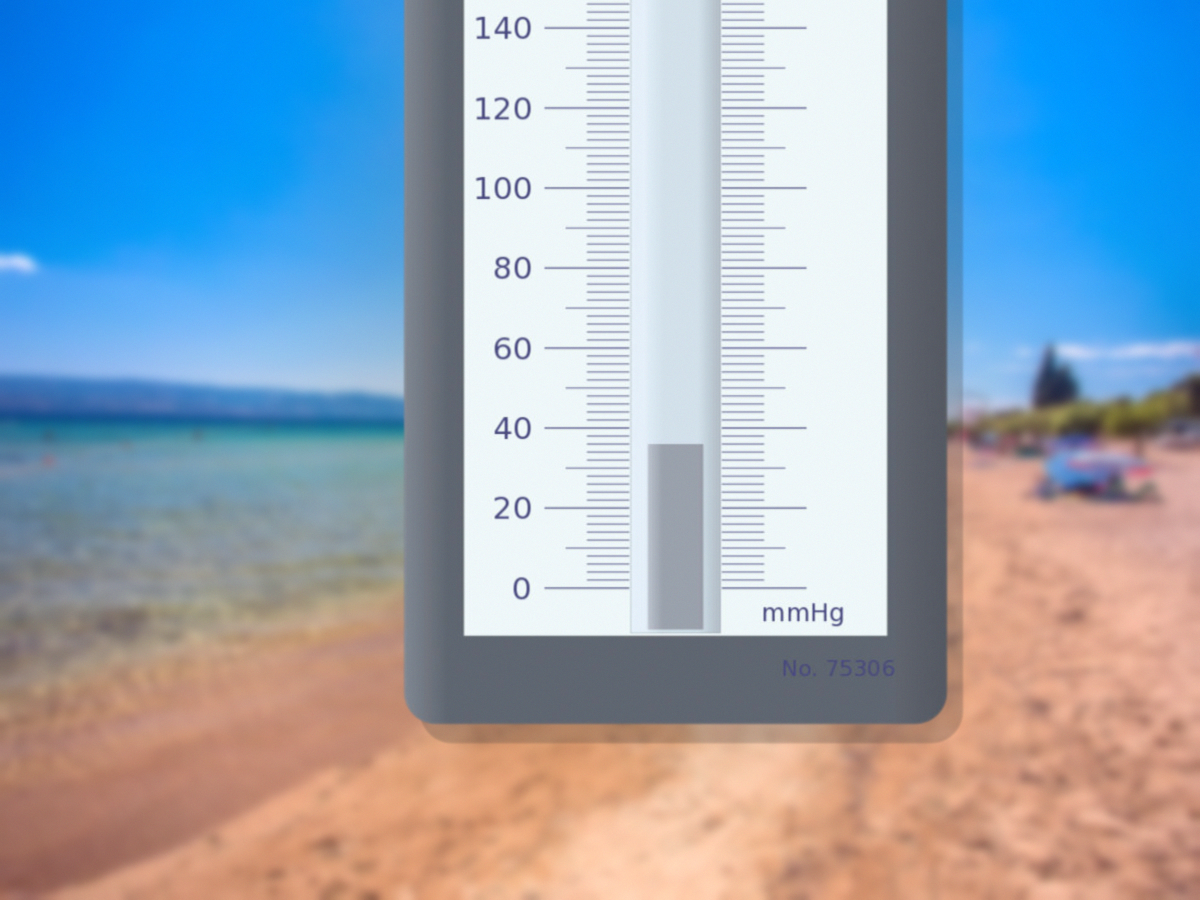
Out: value=36 unit=mmHg
